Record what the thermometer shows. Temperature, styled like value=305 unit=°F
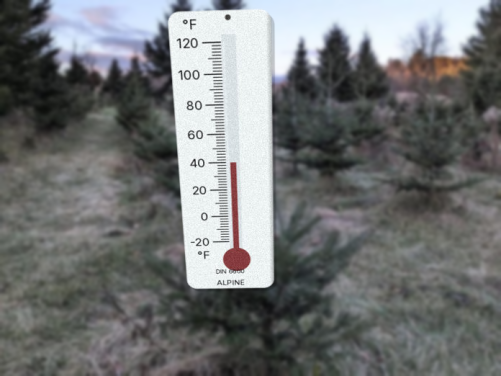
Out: value=40 unit=°F
